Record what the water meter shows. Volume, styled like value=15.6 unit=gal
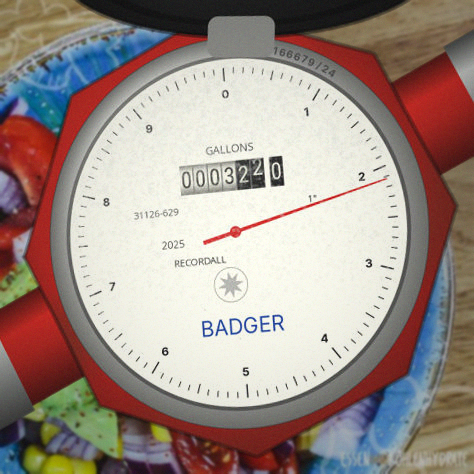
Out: value=3222.1 unit=gal
